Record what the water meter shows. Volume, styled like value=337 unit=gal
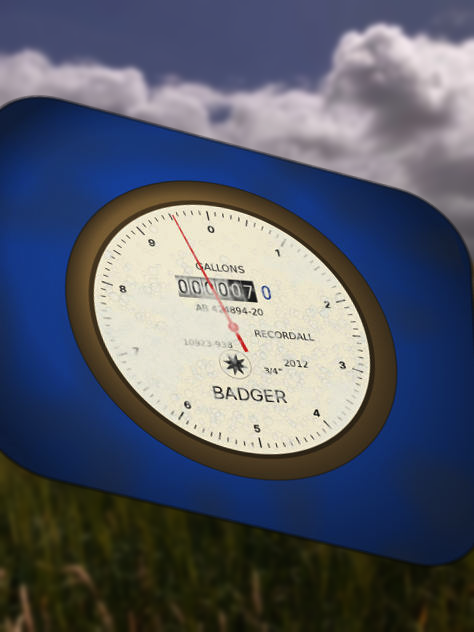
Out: value=69.5 unit=gal
